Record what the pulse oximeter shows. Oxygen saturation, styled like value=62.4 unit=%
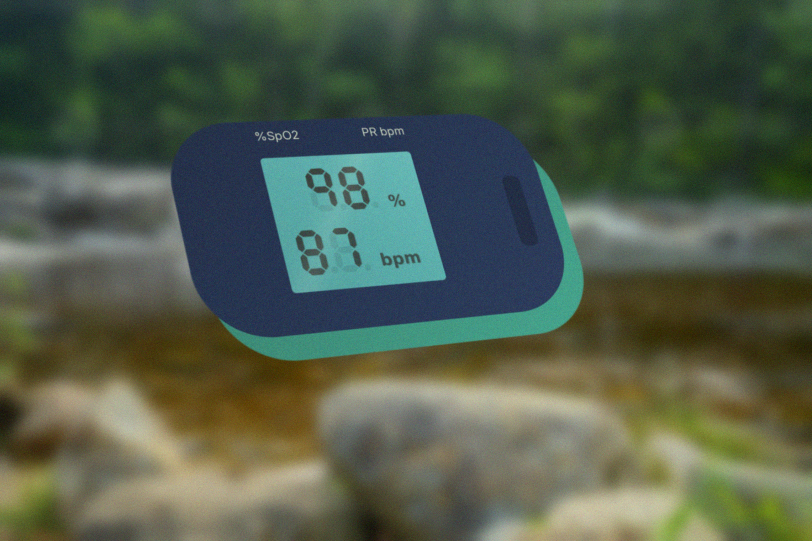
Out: value=98 unit=%
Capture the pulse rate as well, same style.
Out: value=87 unit=bpm
